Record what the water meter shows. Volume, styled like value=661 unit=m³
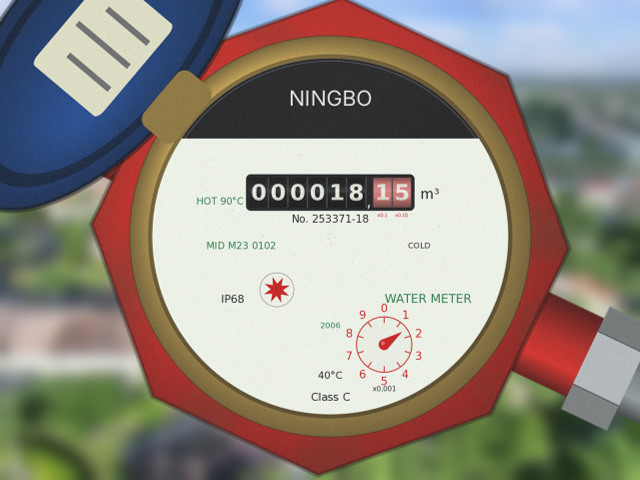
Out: value=18.151 unit=m³
